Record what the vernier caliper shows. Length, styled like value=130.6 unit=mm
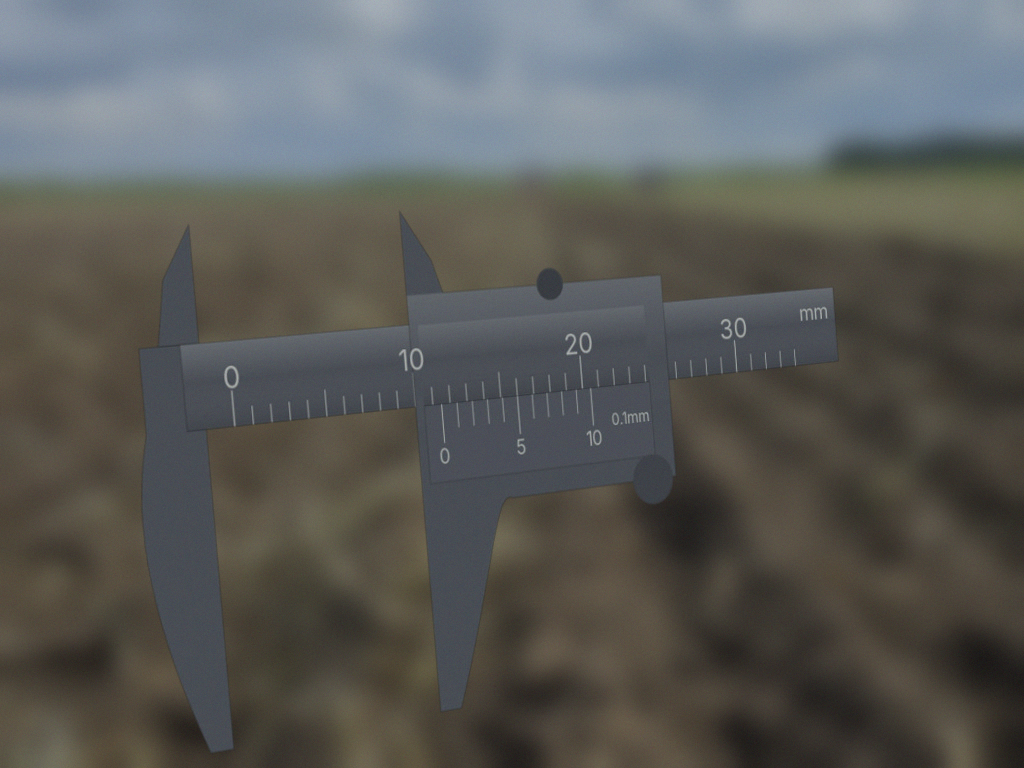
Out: value=11.5 unit=mm
